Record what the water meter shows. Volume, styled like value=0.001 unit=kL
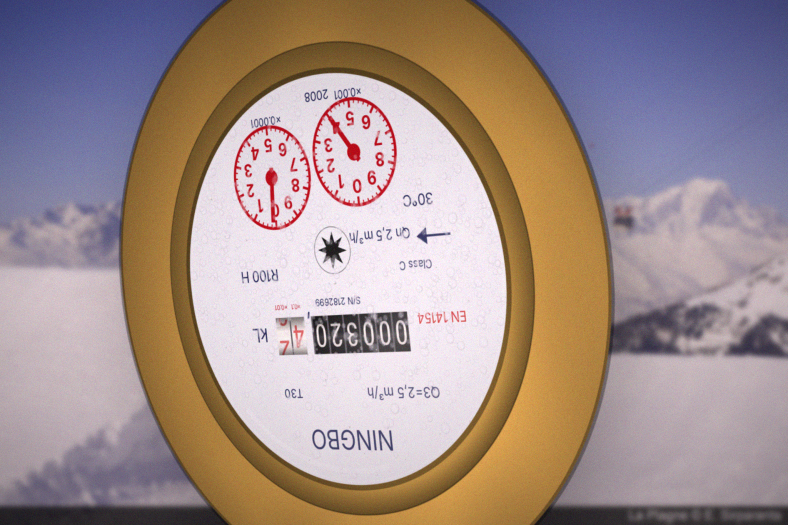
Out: value=320.4240 unit=kL
